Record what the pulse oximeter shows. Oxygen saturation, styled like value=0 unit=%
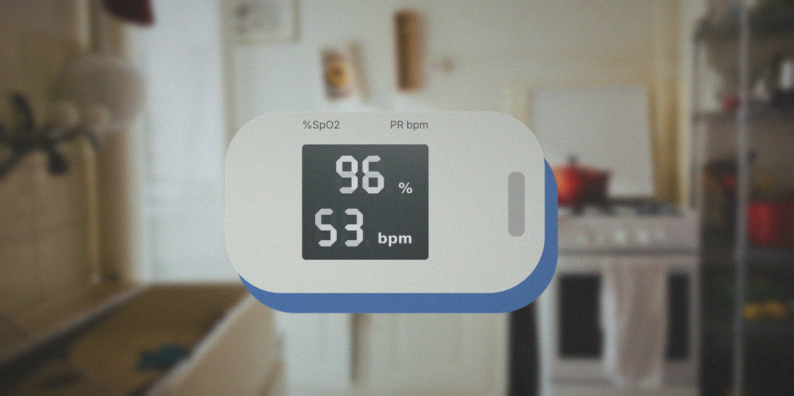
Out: value=96 unit=%
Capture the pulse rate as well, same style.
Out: value=53 unit=bpm
